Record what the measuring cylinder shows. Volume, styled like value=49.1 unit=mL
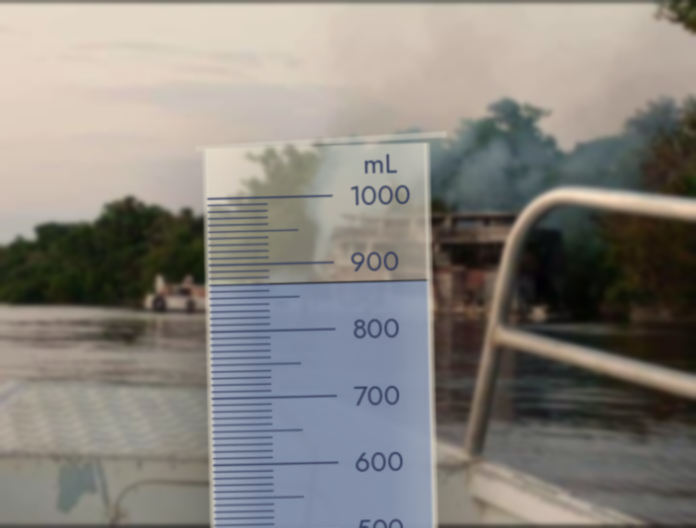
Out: value=870 unit=mL
